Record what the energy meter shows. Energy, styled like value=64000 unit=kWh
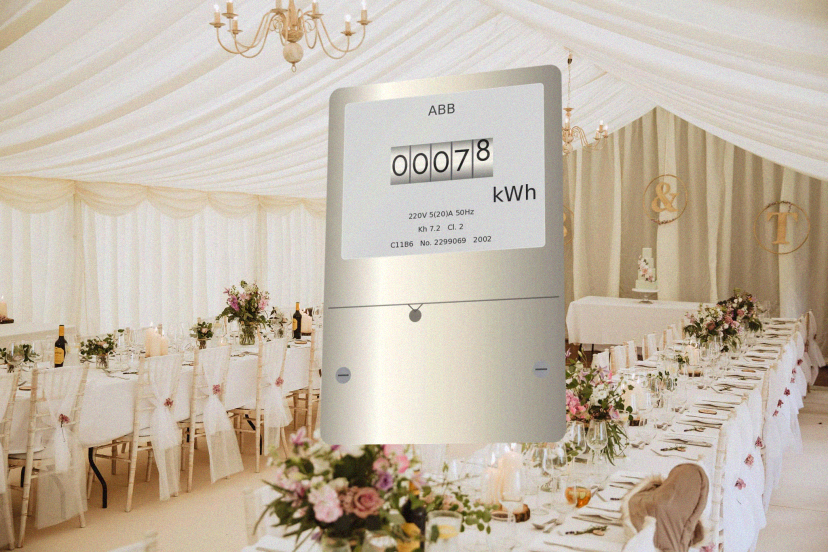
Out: value=78 unit=kWh
